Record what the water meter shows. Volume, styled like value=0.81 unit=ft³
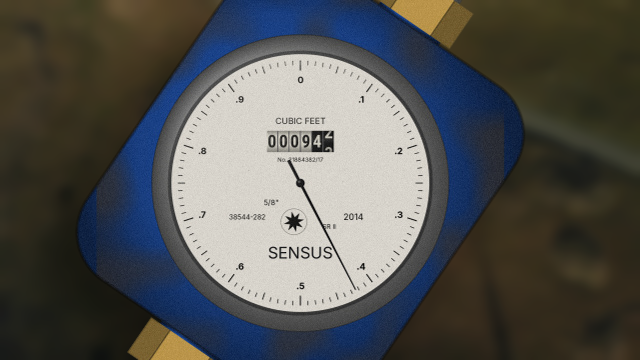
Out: value=942.42 unit=ft³
